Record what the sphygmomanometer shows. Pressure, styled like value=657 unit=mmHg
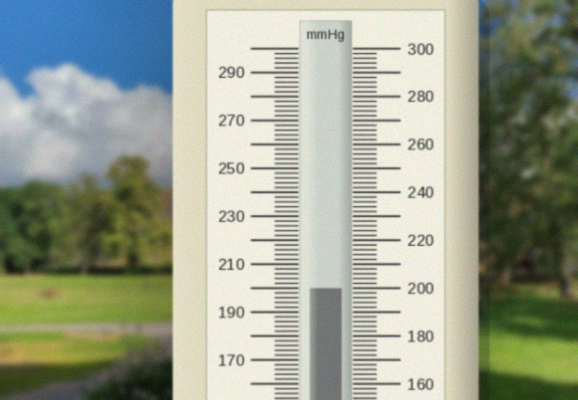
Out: value=200 unit=mmHg
